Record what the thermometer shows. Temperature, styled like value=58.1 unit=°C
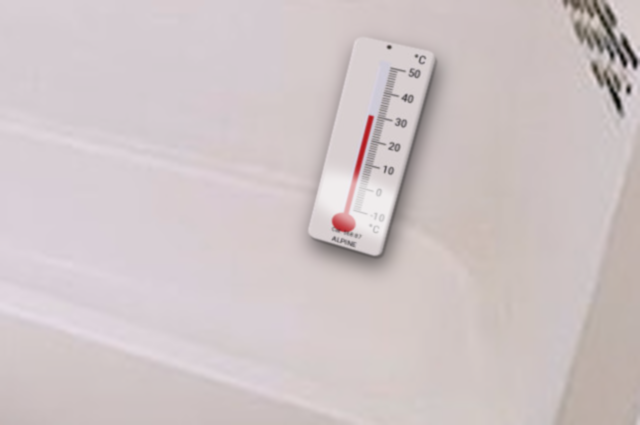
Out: value=30 unit=°C
